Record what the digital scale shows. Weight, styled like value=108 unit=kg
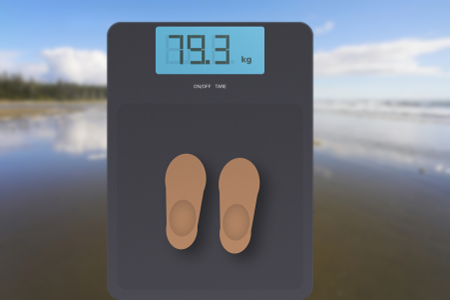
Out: value=79.3 unit=kg
